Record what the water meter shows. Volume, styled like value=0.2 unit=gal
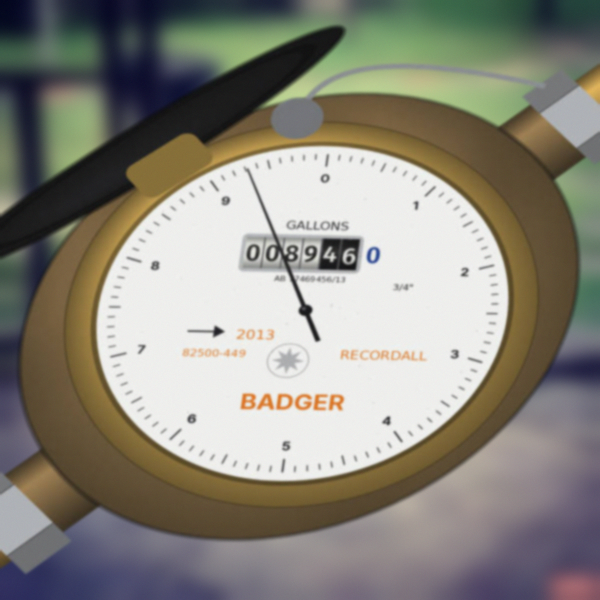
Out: value=89459.3 unit=gal
